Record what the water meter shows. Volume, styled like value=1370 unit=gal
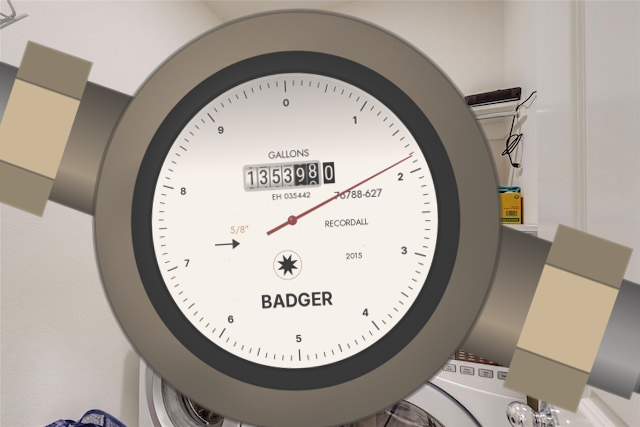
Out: value=1353981.8 unit=gal
